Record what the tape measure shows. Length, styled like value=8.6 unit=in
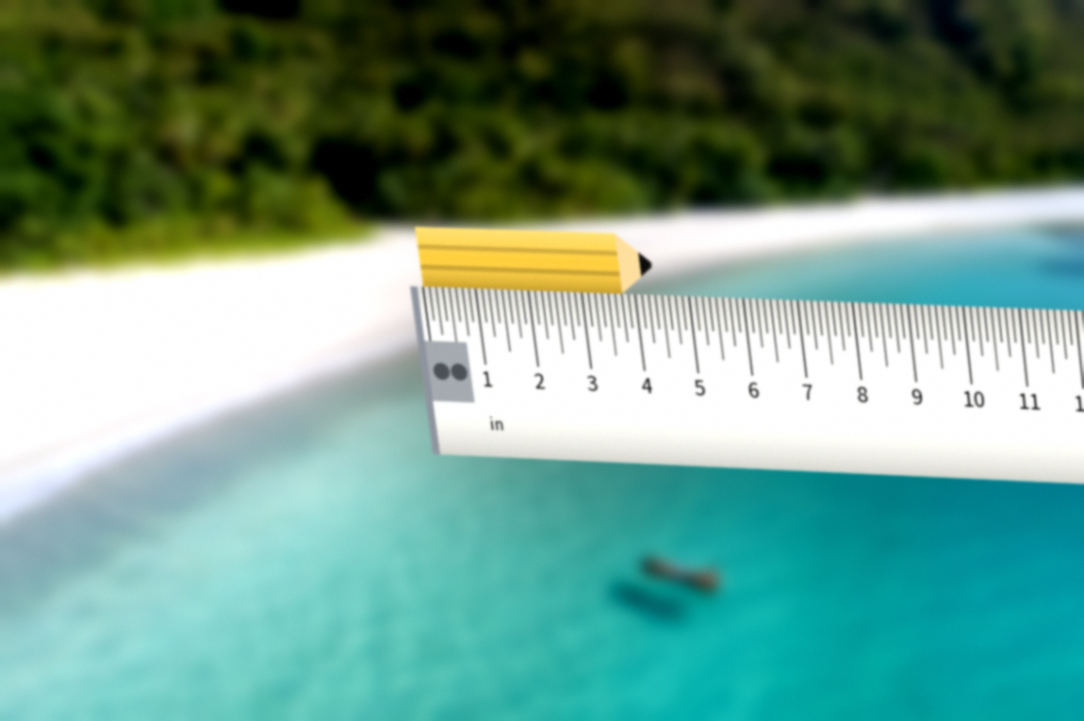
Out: value=4.375 unit=in
